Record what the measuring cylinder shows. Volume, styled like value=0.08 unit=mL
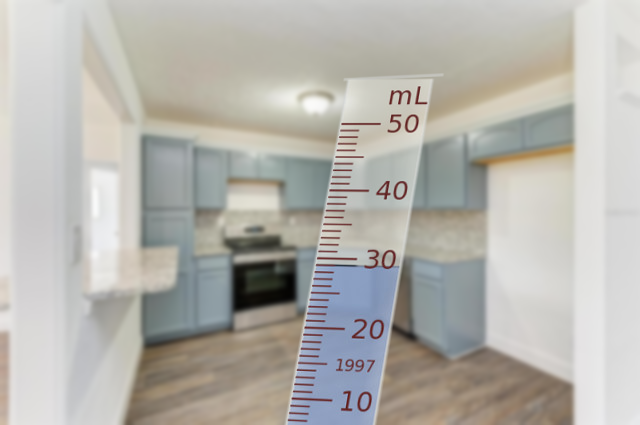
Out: value=29 unit=mL
